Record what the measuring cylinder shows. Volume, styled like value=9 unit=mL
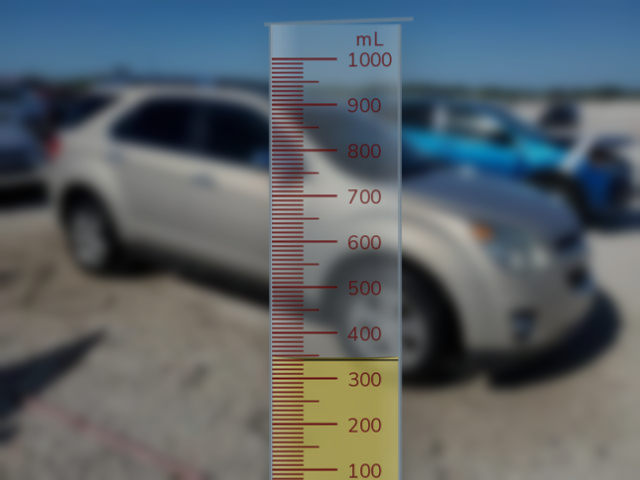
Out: value=340 unit=mL
